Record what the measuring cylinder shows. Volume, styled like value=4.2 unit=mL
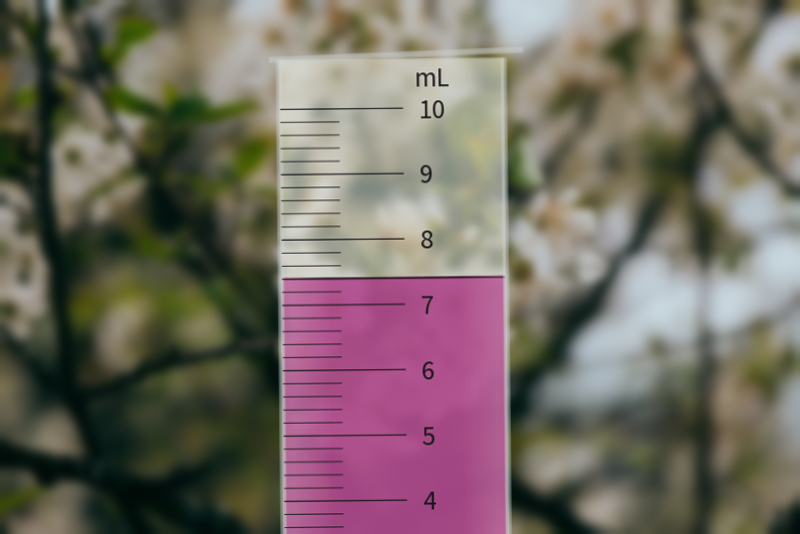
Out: value=7.4 unit=mL
